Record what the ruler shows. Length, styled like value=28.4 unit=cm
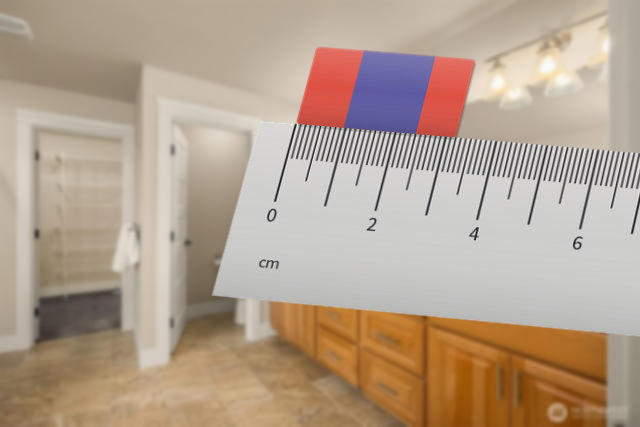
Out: value=3.2 unit=cm
